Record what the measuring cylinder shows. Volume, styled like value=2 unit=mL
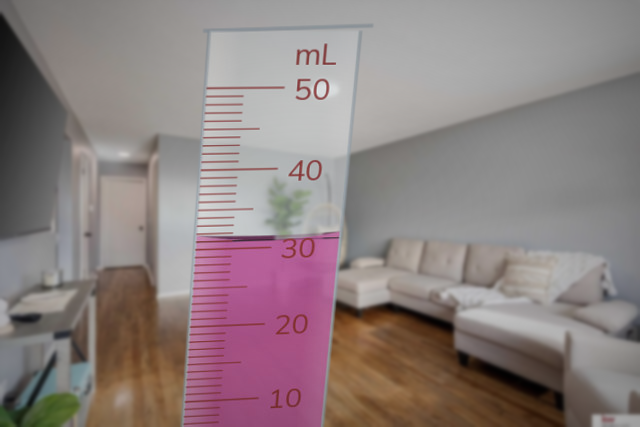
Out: value=31 unit=mL
